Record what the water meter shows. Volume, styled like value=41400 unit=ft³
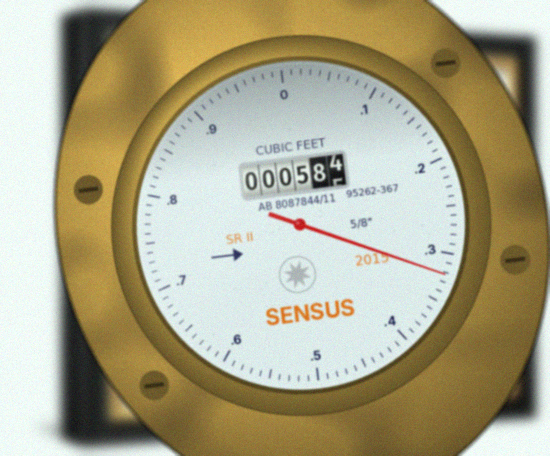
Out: value=584.32 unit=ft³
